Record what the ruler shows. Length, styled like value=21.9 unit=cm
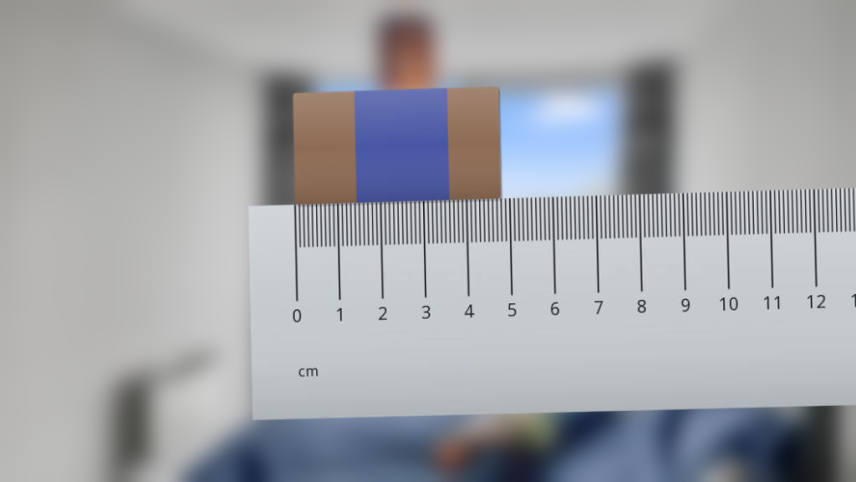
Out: value=4.8 unit=cm
